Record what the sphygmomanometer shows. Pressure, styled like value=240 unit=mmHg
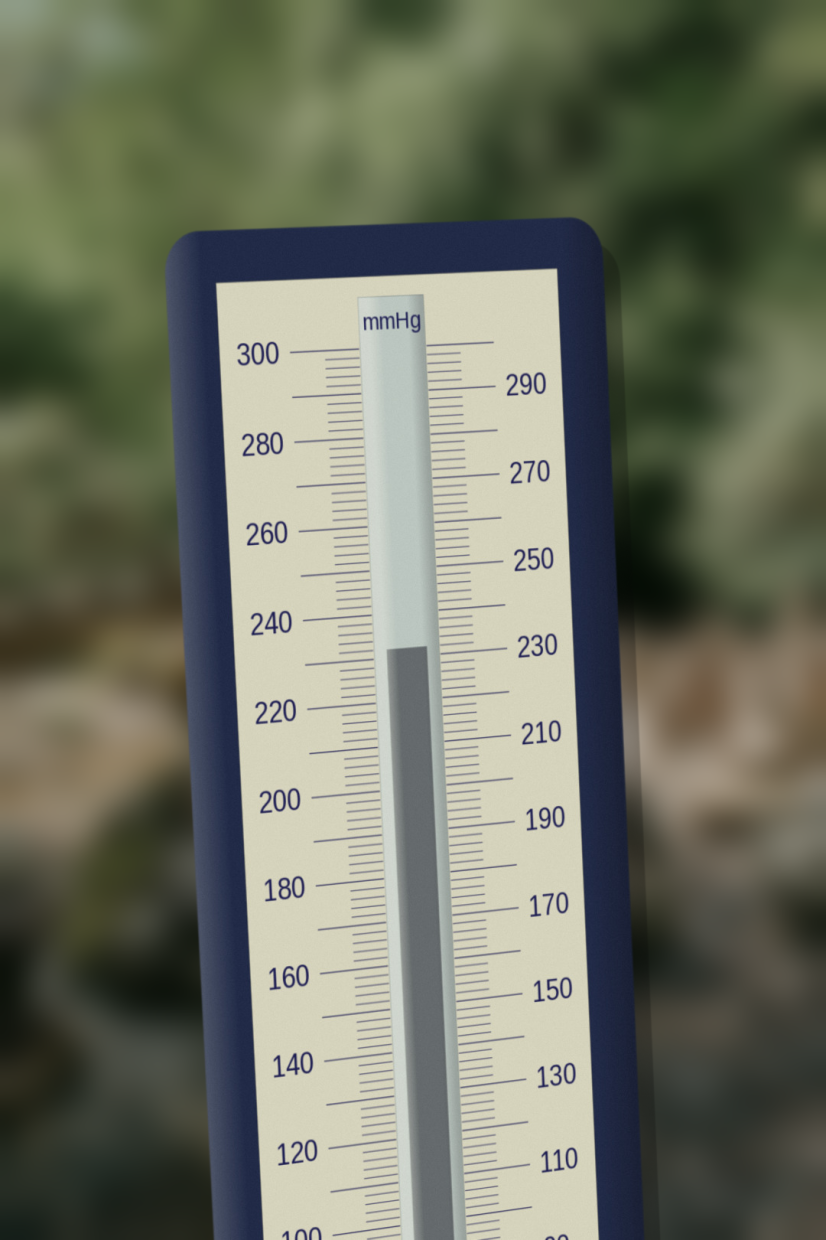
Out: value=232 unit=mmHg
